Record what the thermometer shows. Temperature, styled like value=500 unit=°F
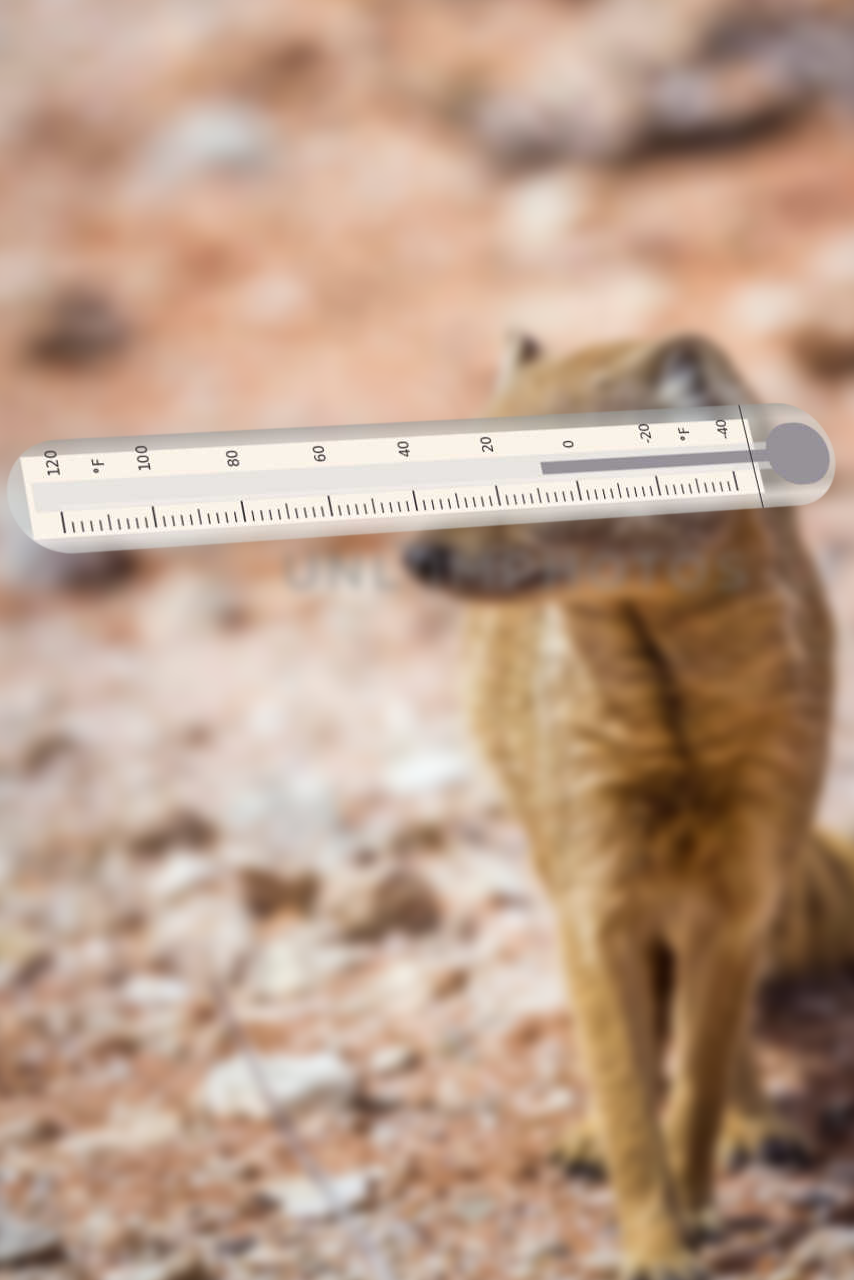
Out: value=8 unit=°F
